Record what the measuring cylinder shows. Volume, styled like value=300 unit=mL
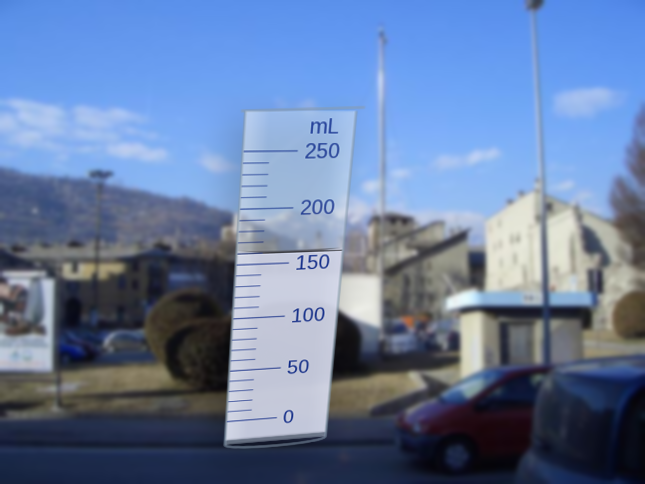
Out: value=160 unit=mL
